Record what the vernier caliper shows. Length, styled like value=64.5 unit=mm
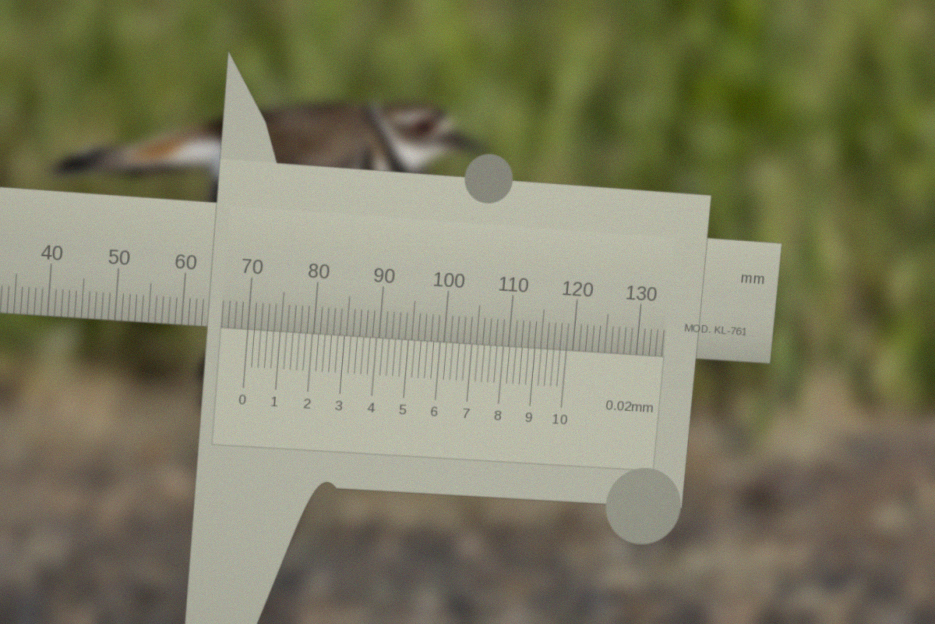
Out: value=70.0 unit=mm
